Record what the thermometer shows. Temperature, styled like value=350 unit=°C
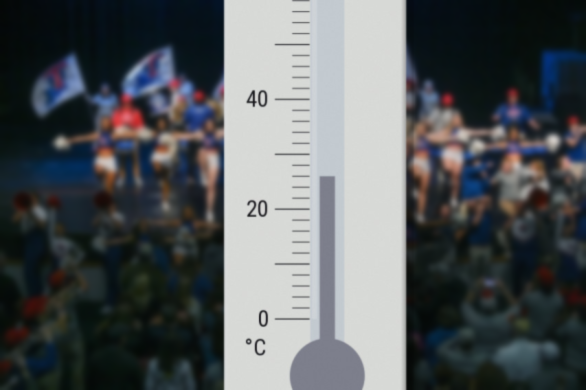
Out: value=26 unit=°C
